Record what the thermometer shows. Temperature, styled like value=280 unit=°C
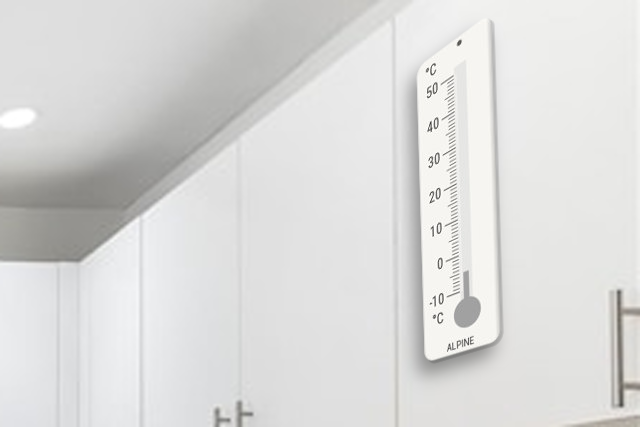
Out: value=-5 unit=°C
